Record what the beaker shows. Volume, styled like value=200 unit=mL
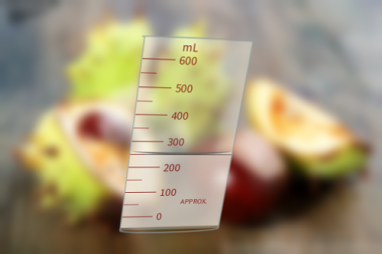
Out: value=250 unit=mL
